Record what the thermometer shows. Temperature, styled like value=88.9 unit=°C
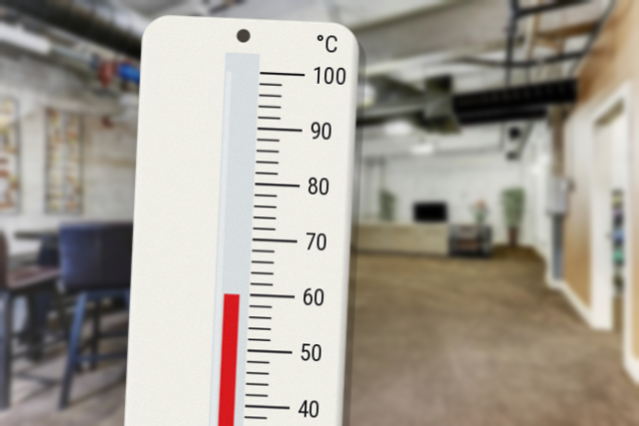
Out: value=60 unit=°C
